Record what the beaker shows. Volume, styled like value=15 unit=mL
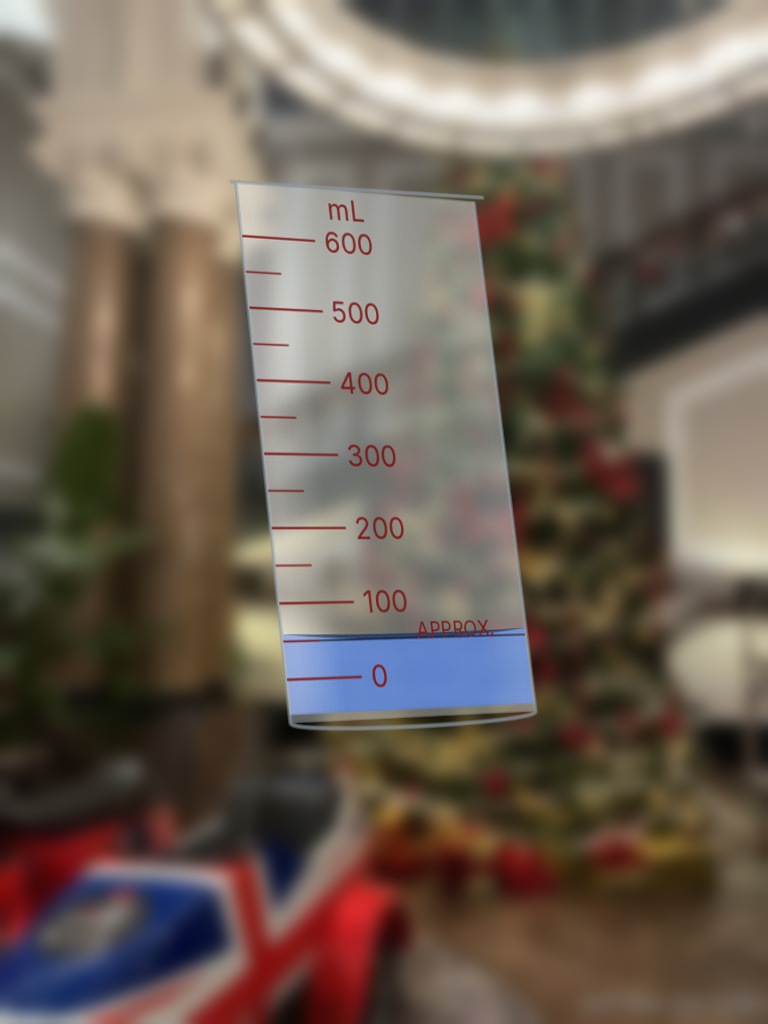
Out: value=50 unit=mL
